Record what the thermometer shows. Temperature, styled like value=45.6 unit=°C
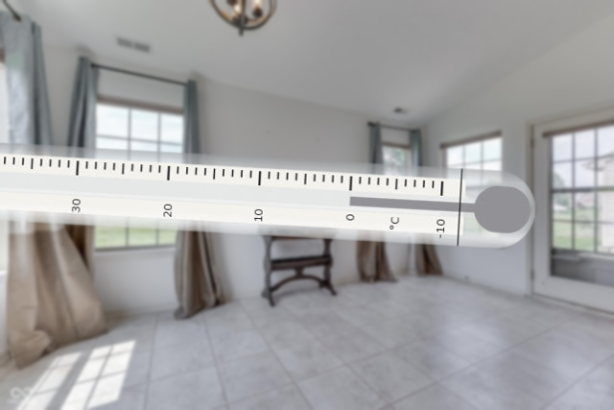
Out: value=0 unit=°C
